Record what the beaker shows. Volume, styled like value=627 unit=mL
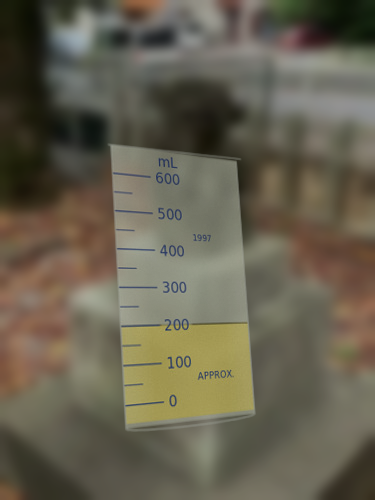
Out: value=200 unit=mL
